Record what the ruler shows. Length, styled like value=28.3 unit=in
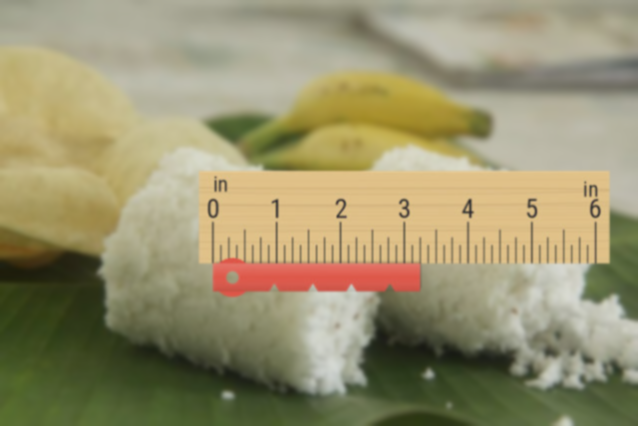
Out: value=3.25 unit=in
